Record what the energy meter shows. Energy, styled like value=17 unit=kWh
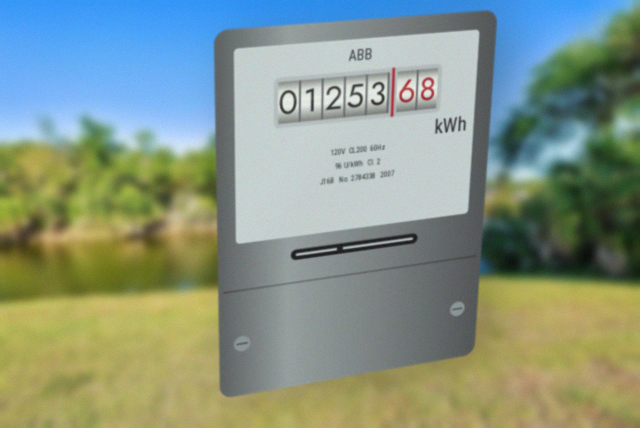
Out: value=1253.68 unit=kWh
